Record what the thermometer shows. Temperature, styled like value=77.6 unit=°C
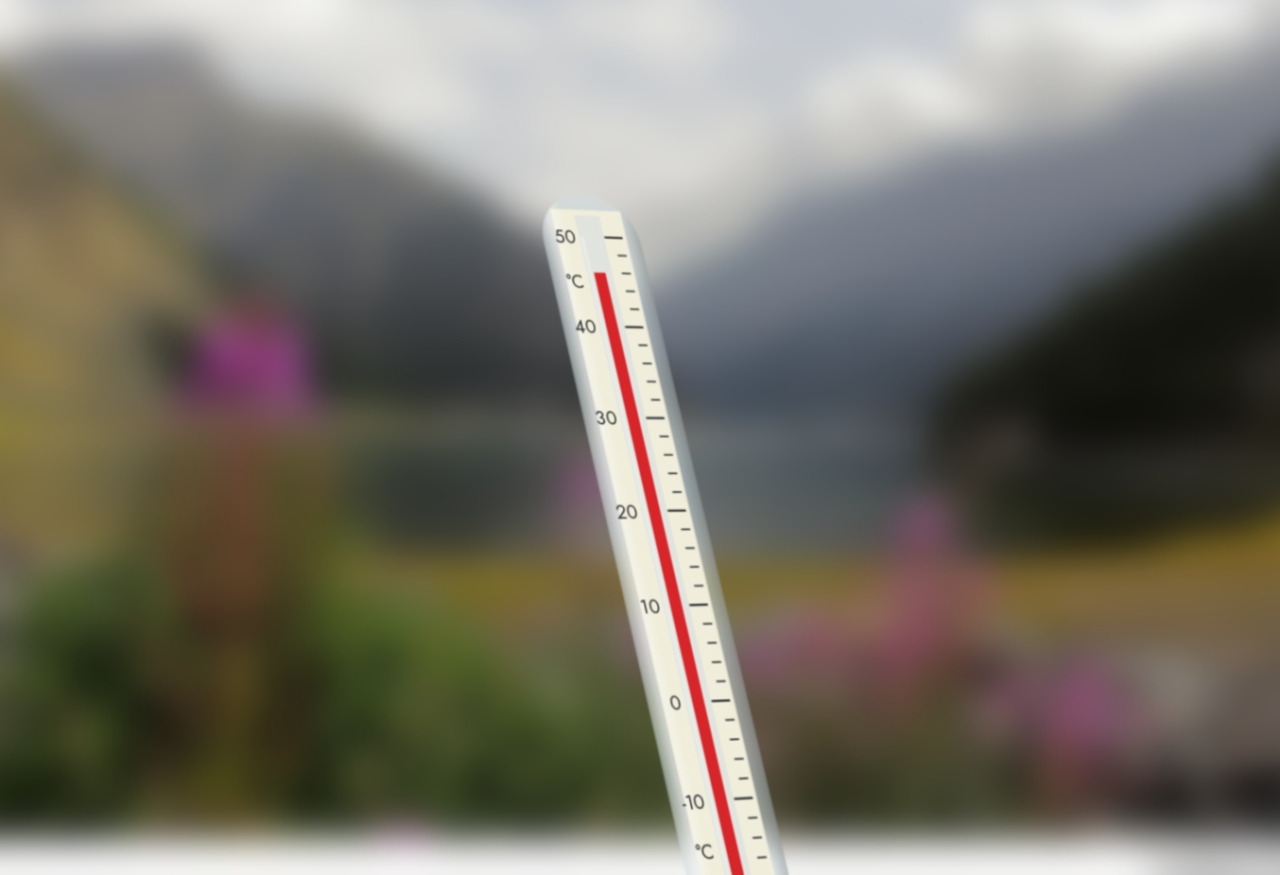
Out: value=46 unit=°C
